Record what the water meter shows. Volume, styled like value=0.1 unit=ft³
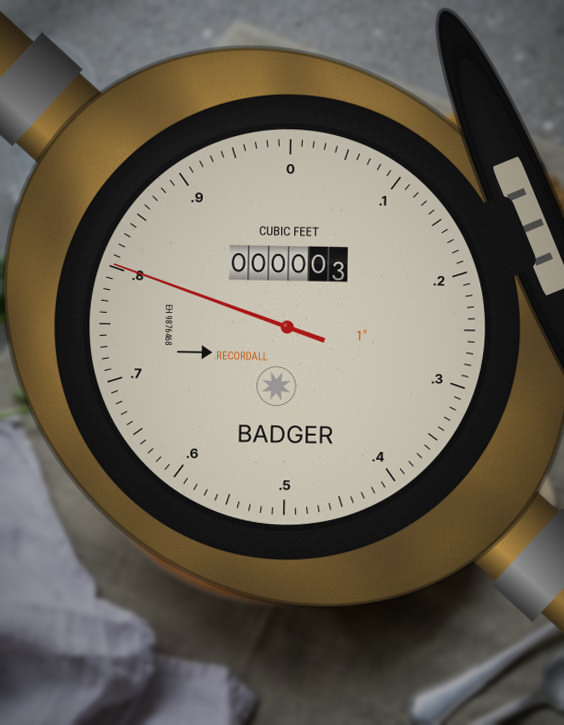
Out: value=2.80 unit=ft³
